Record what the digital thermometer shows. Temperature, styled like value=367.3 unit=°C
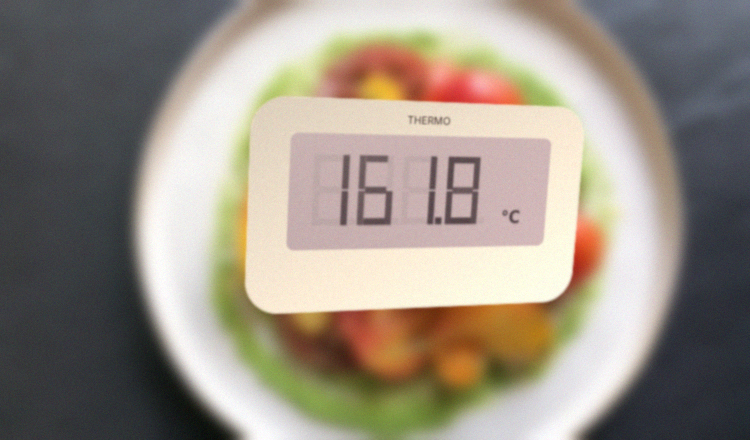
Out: value=161.8 unit=°C
